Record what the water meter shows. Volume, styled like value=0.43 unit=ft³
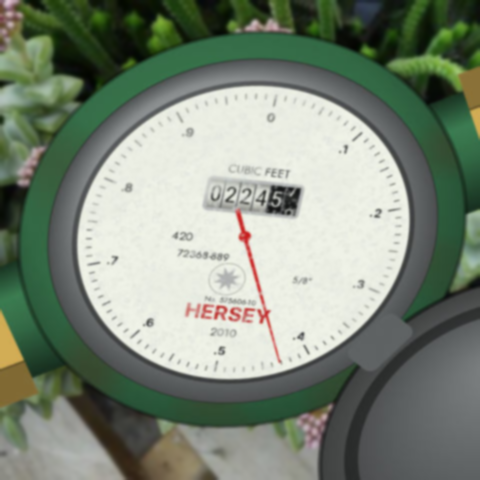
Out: value=22457.43 unit=ft³
